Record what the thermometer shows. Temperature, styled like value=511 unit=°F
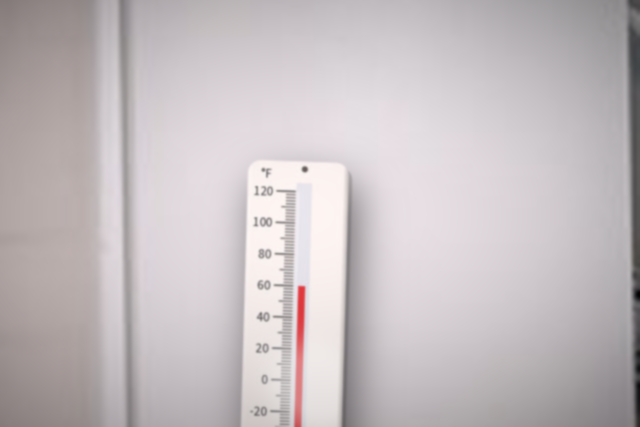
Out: value=60 unit=°F
